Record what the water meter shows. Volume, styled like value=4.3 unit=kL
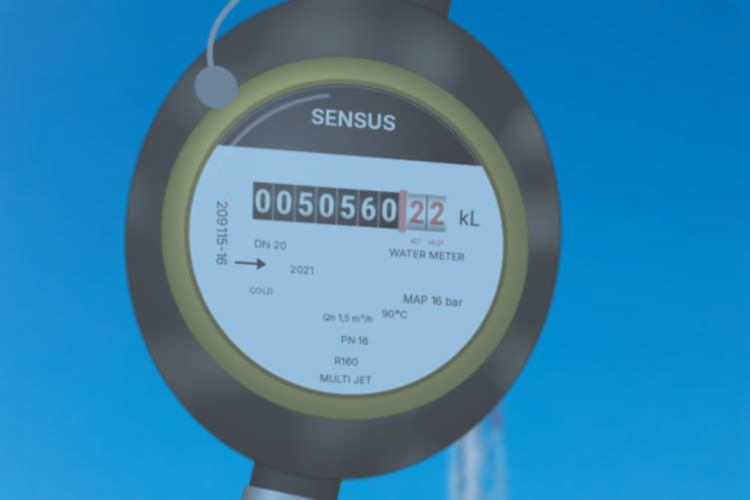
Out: value=50560.22 unit=kL
